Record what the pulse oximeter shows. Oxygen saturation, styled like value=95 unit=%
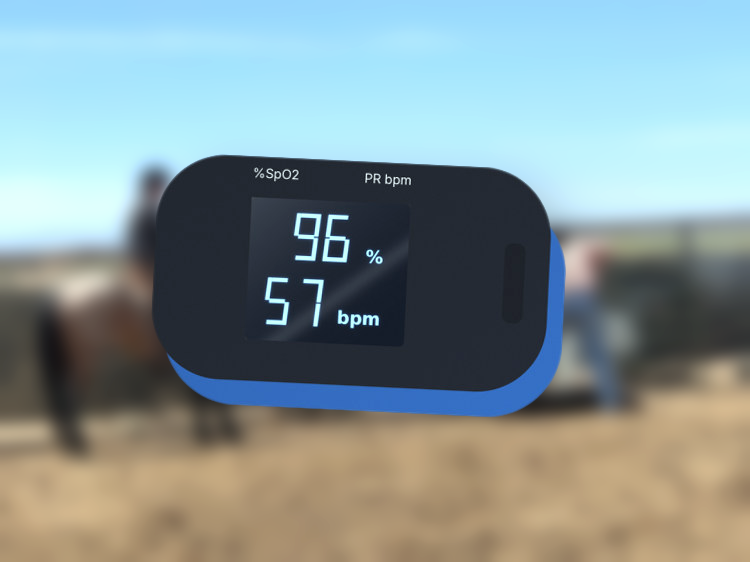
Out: value=96 unit=%
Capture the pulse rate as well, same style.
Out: value=57 unit=bpm
